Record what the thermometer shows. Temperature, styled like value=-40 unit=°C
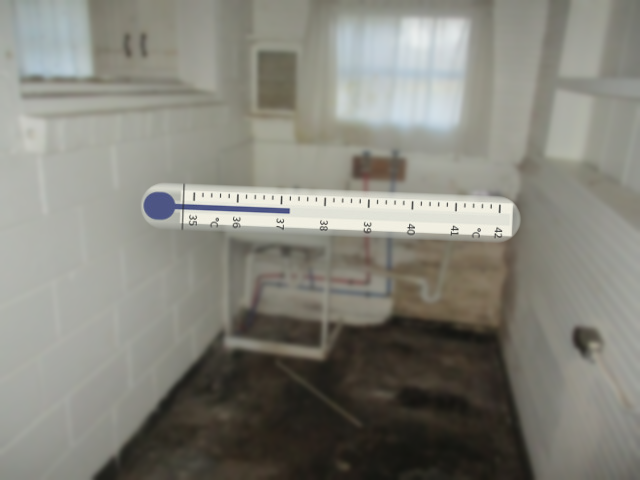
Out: value=37.2 unit=°C
